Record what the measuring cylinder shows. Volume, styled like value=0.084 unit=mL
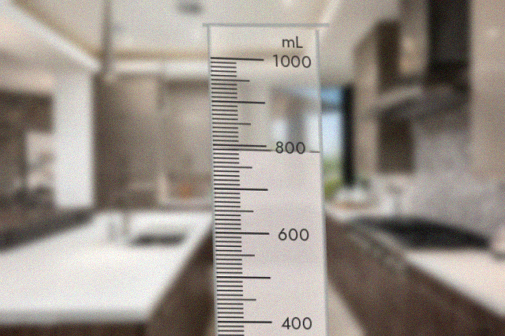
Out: value=790 unit=mL
